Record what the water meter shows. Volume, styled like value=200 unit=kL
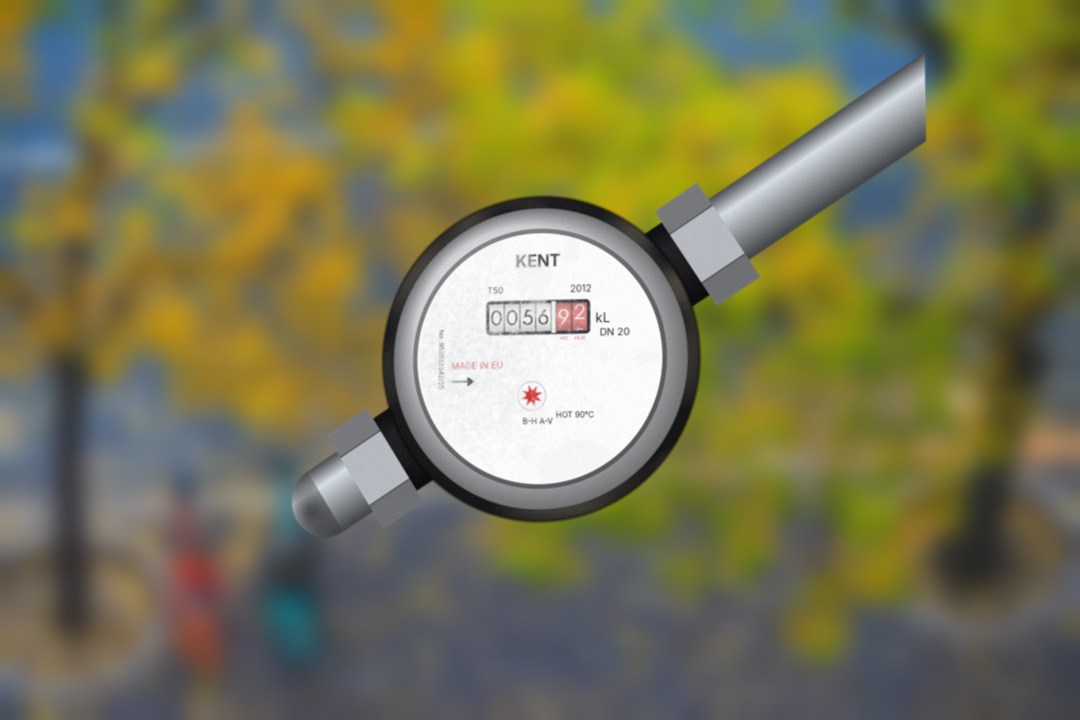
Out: value=56.92 unit=kL
